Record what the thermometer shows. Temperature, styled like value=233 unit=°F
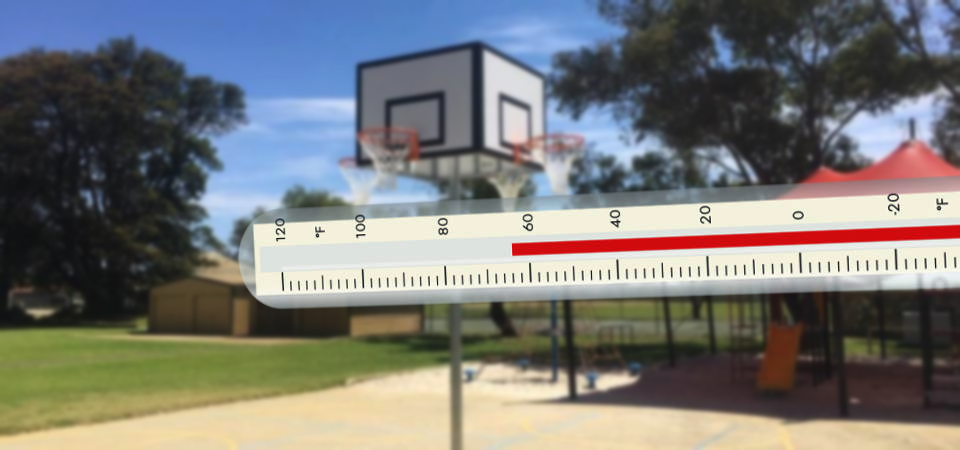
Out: value=64 unit=°F
